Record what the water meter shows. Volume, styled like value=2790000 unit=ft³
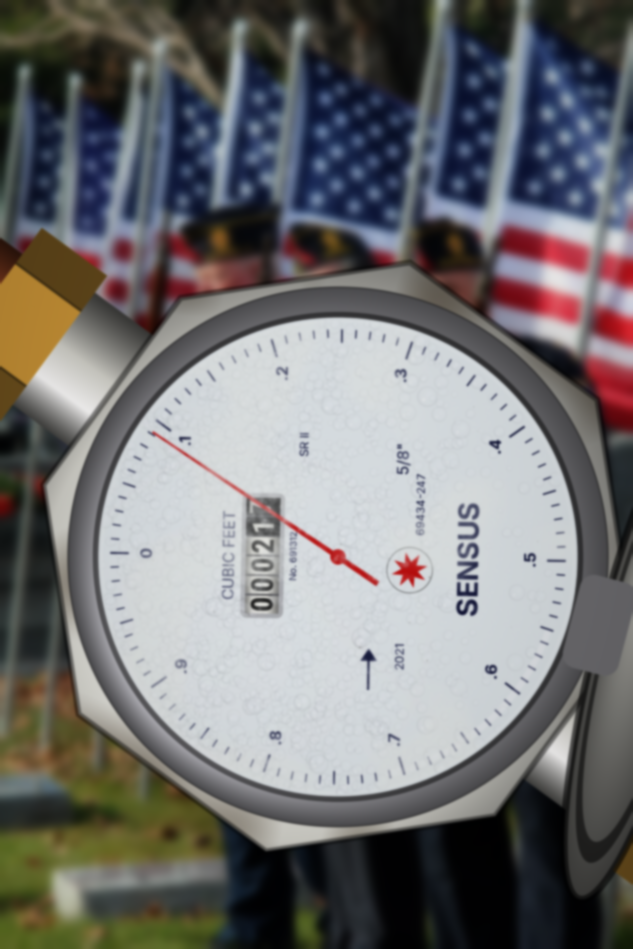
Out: value=217.09 unit=ft³
